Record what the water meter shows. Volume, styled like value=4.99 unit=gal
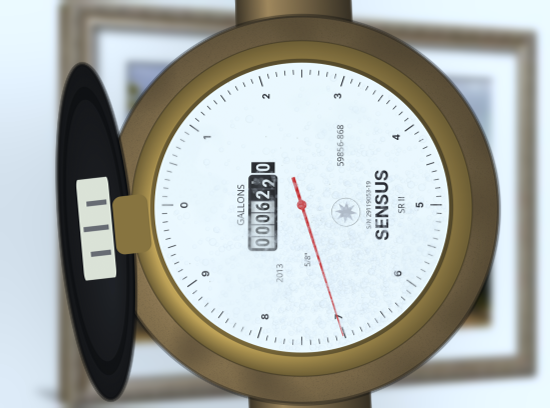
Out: value=6217.0 unit=gal
